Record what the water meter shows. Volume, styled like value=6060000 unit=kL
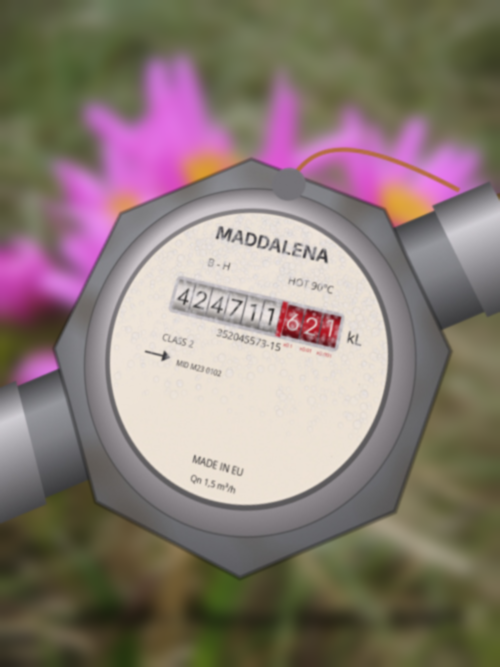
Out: value=424711.621 unit=kL
